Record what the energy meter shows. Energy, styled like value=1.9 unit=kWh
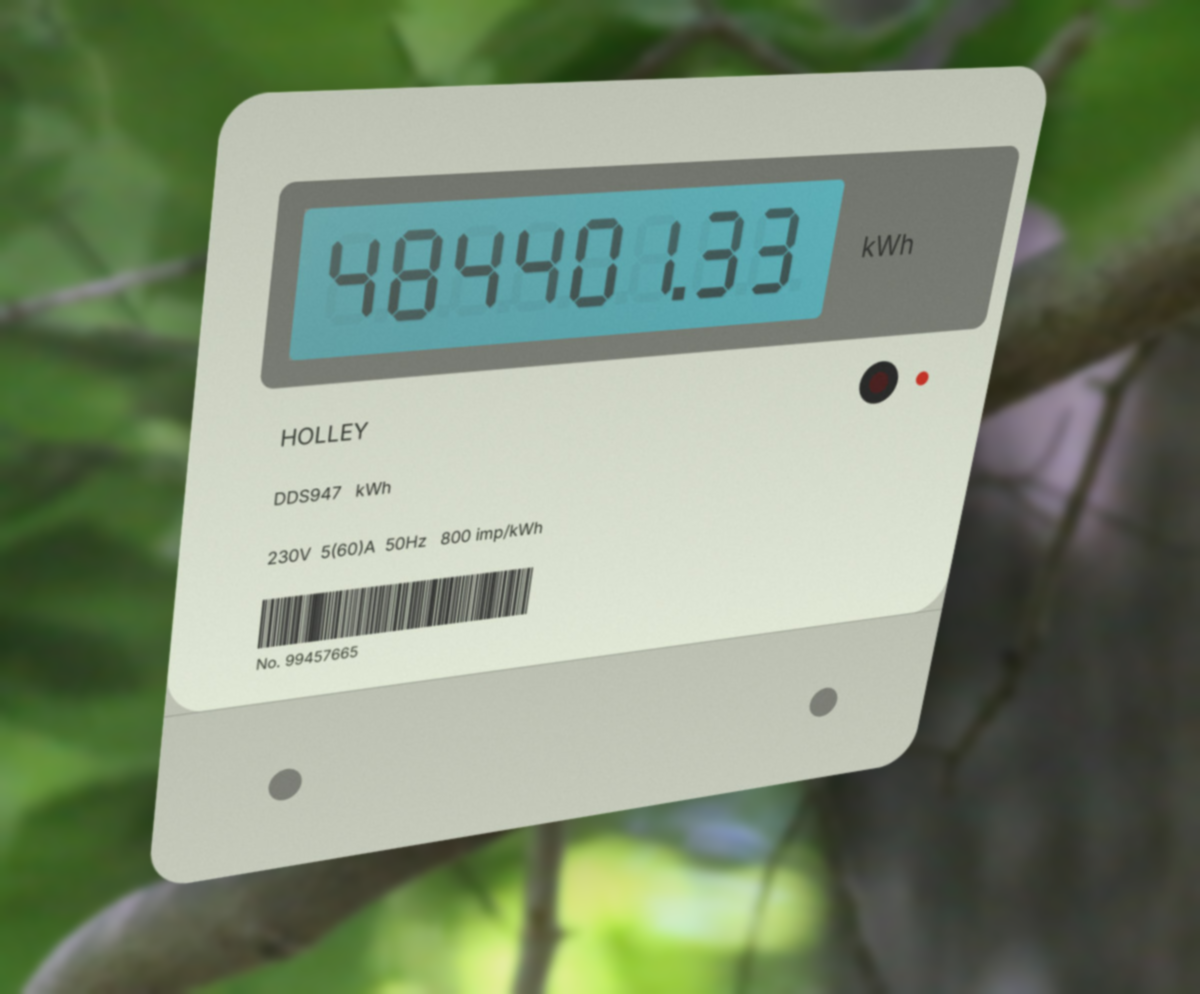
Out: value=484401.33 unit=kWh
